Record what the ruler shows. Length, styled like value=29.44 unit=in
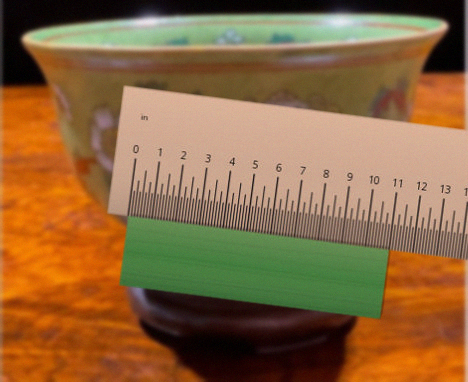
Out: value=11 unit=in
